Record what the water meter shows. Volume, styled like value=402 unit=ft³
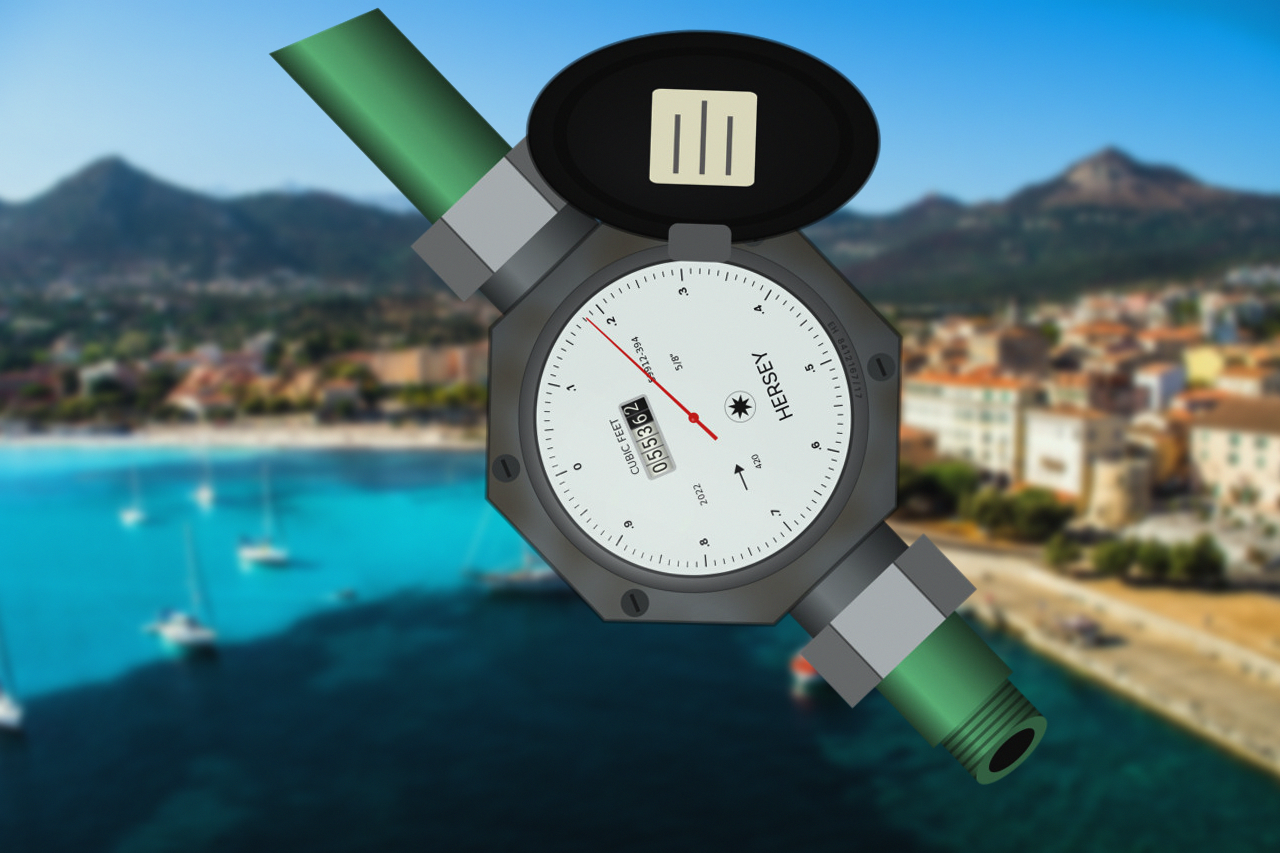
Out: value=55362.18 unit=ft³
